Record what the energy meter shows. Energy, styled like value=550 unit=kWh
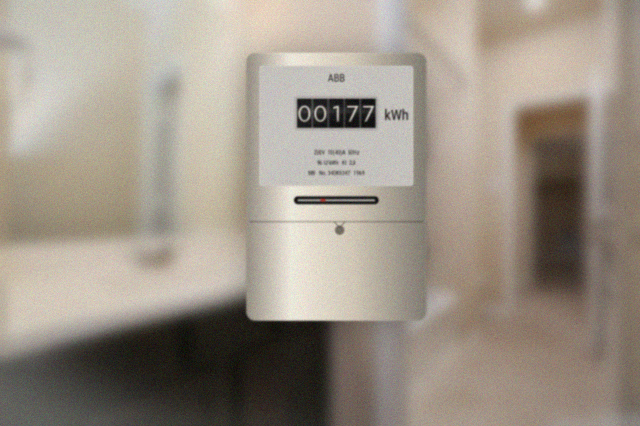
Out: value=177 unit=kWh
